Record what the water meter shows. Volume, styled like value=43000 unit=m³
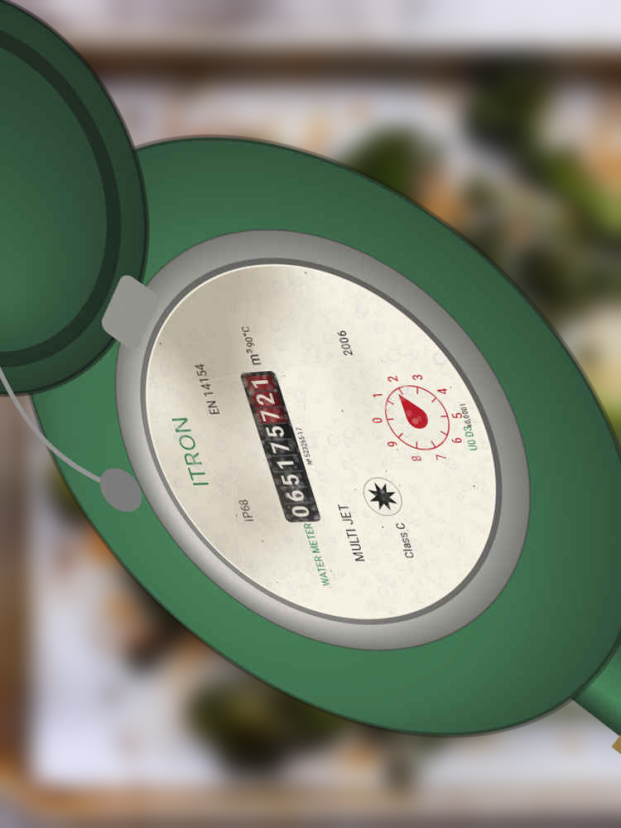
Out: value=65175.7211 unit=m³
